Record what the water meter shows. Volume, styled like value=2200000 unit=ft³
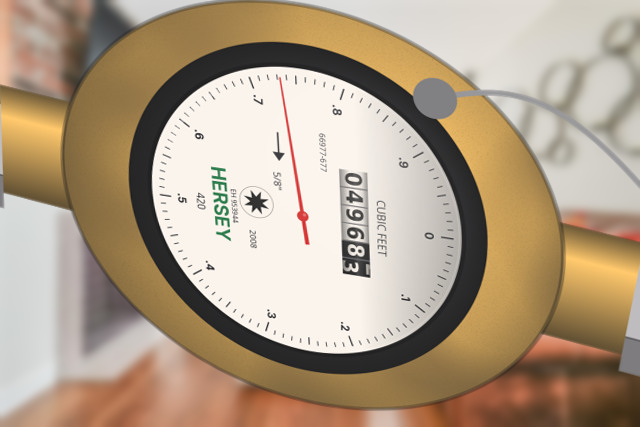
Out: value=49682.73 unit=ft³
